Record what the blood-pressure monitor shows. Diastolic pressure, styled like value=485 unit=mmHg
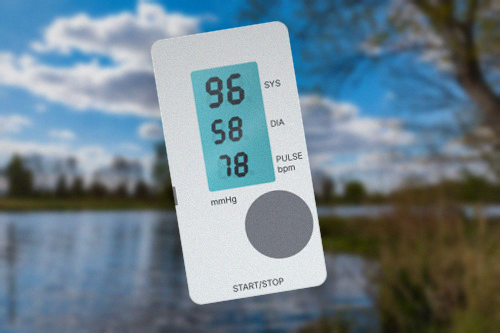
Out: value=58 unit=mmHg
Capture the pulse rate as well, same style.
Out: value=78 unit=bpm
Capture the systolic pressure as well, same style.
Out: value=96 unit=mmHg
